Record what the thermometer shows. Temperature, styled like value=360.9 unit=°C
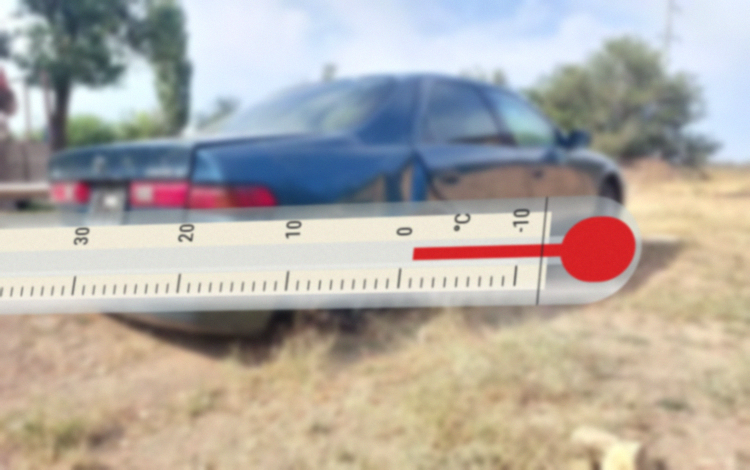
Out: value=-1 unit=°C
